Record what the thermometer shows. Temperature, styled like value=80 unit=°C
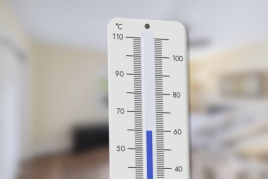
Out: value=60 unit=°C
